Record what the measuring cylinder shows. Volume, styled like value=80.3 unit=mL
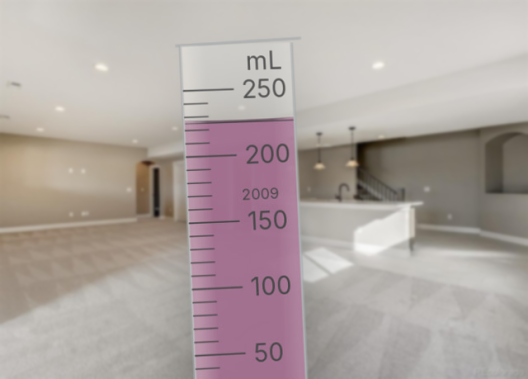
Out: value=225 unit=mL
